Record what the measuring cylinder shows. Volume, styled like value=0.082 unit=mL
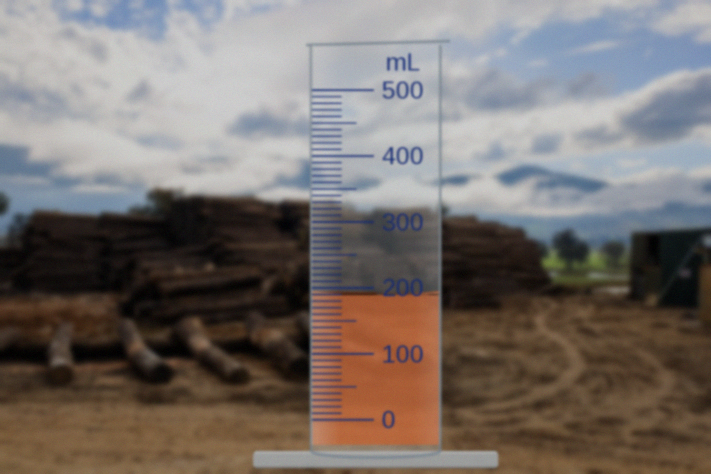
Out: value=190 unit=mL
